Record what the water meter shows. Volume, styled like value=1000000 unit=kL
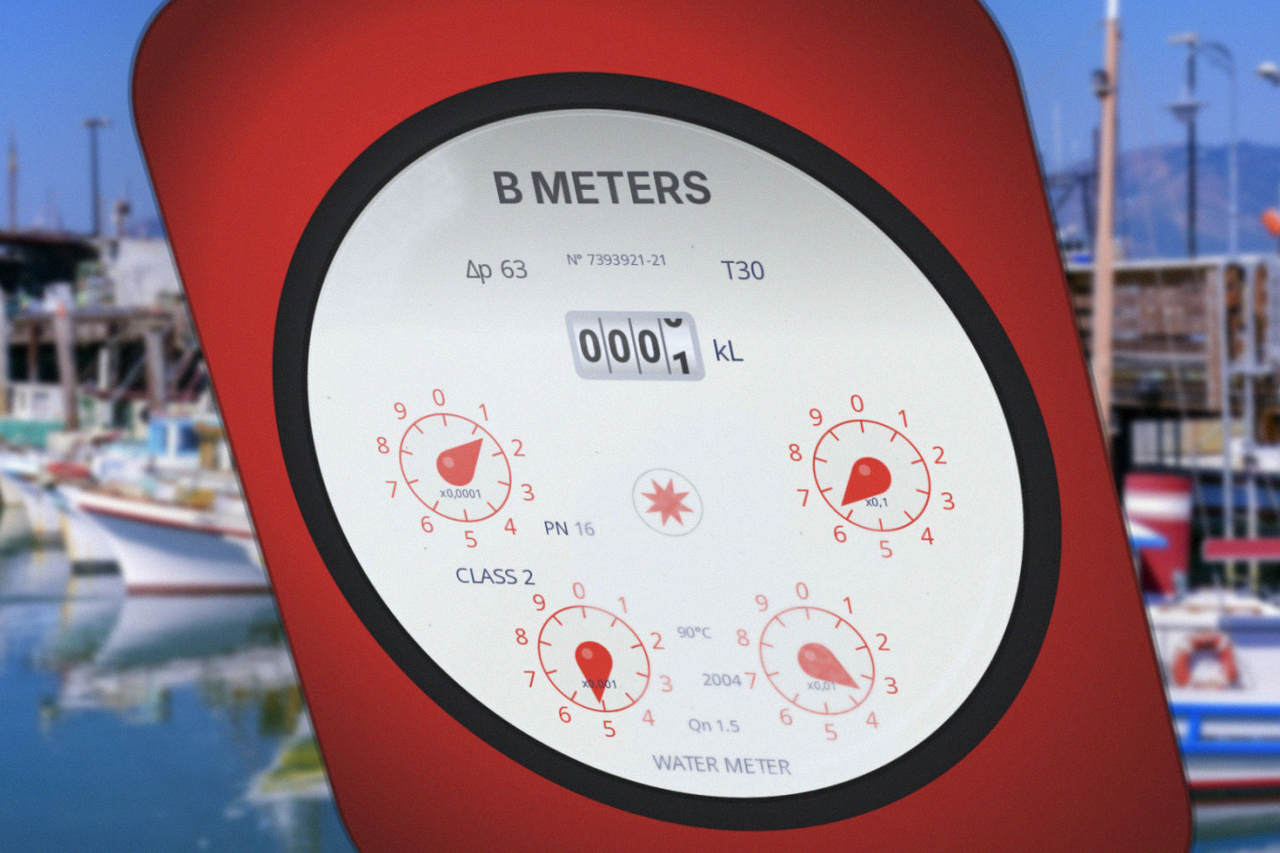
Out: value=0.6351 unit=kL
